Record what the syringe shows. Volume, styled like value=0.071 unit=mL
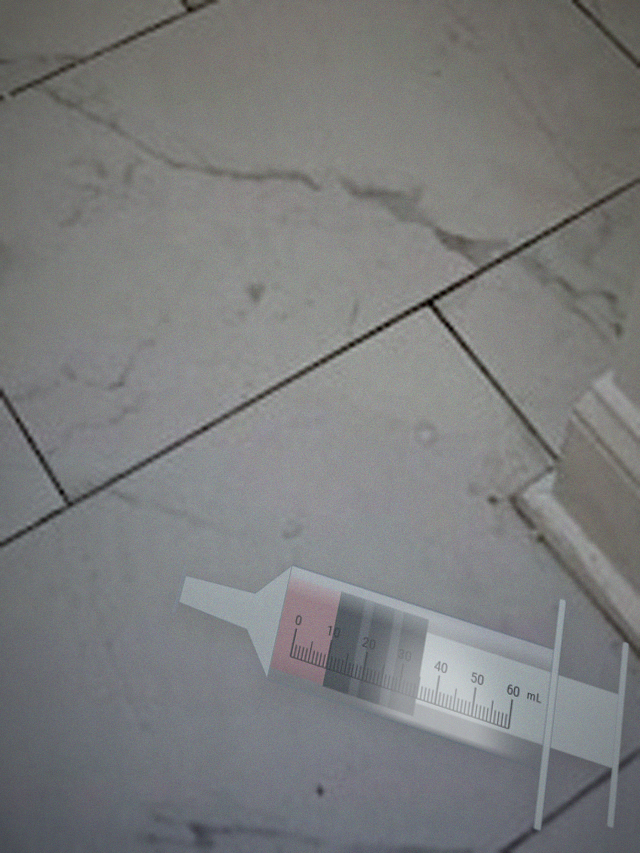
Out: value=10 unit=mL
